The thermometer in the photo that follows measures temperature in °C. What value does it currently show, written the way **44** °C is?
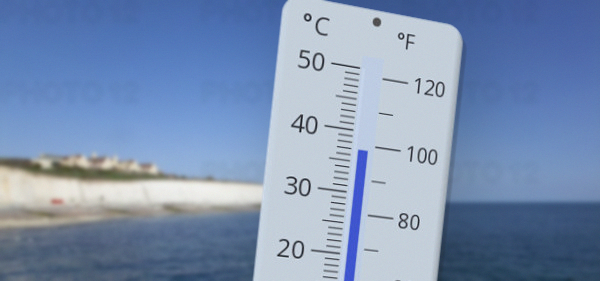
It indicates **37** °C
